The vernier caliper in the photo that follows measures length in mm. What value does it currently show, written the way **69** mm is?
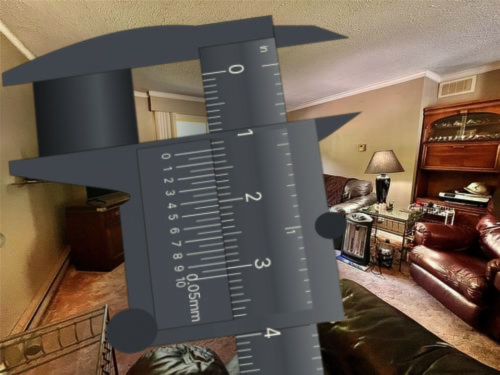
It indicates **12.0** mm
